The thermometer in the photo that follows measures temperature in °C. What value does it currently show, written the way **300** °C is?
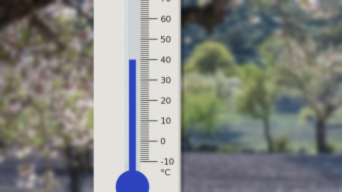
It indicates **40** °C
